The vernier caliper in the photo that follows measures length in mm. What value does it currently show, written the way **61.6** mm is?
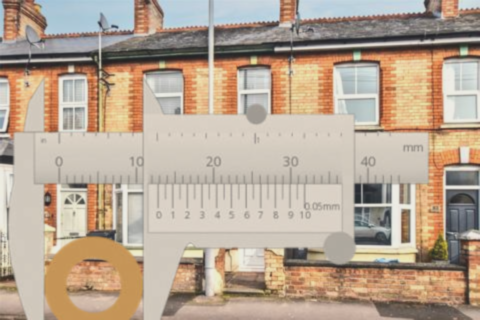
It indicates **12.8** mm
